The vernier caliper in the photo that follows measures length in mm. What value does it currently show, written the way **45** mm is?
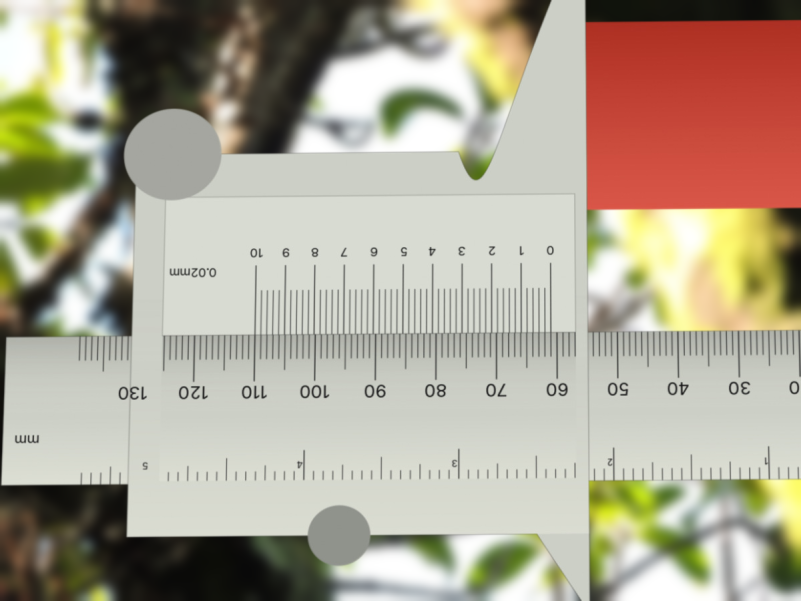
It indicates **61.0** mm
